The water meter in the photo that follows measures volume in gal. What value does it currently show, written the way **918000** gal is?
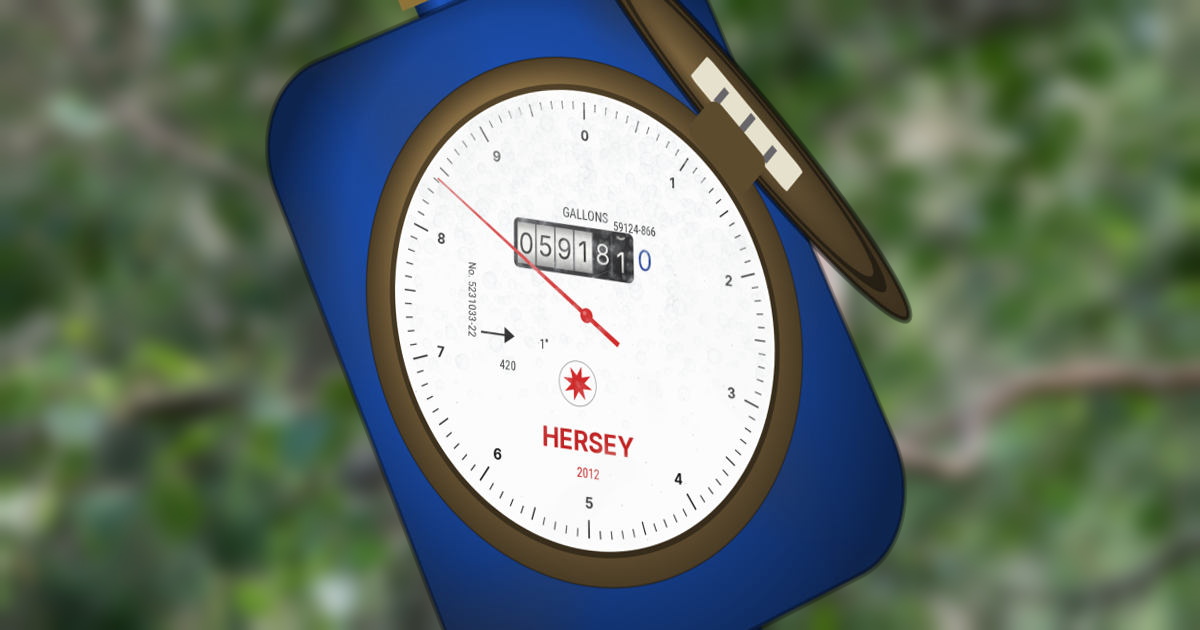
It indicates **591808.4** gal
